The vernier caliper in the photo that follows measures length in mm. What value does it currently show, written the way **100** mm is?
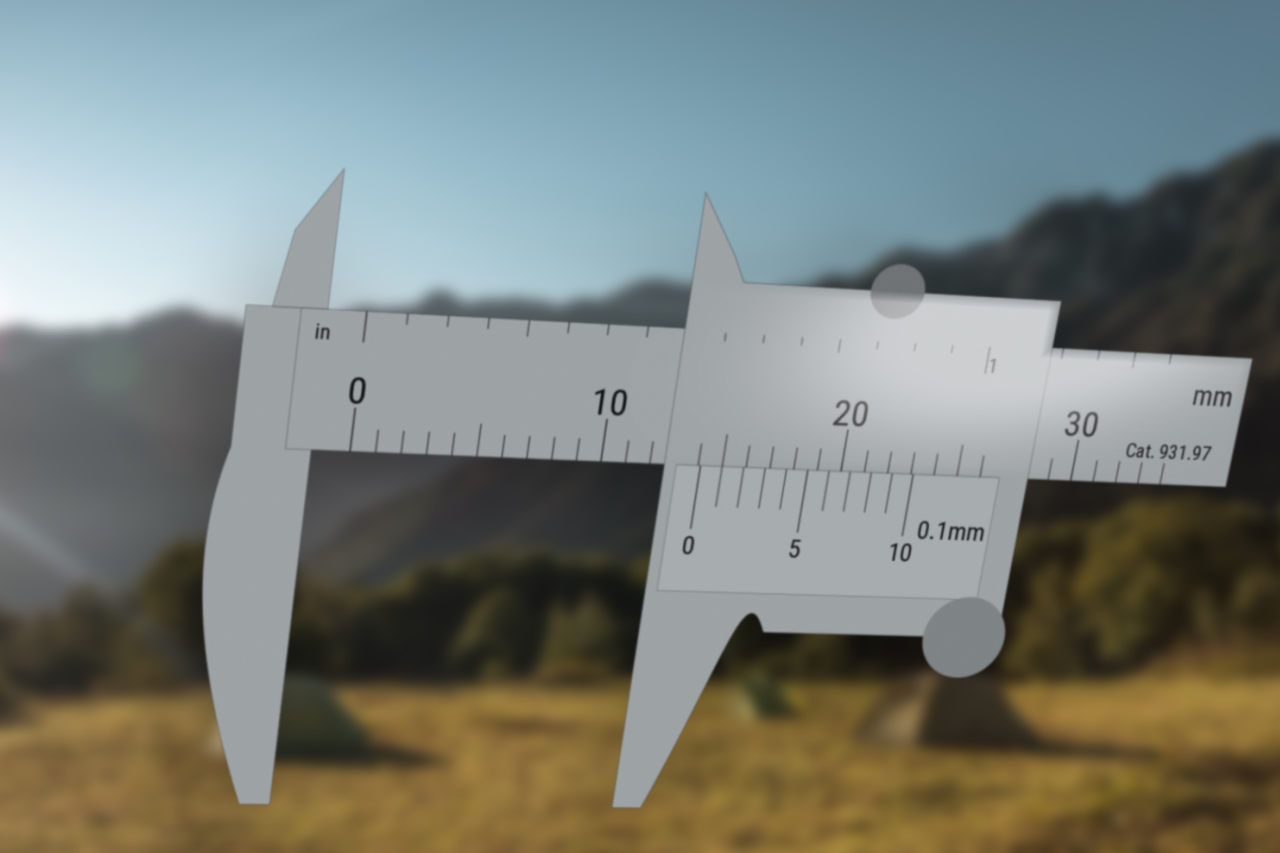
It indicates **14.1** mm
